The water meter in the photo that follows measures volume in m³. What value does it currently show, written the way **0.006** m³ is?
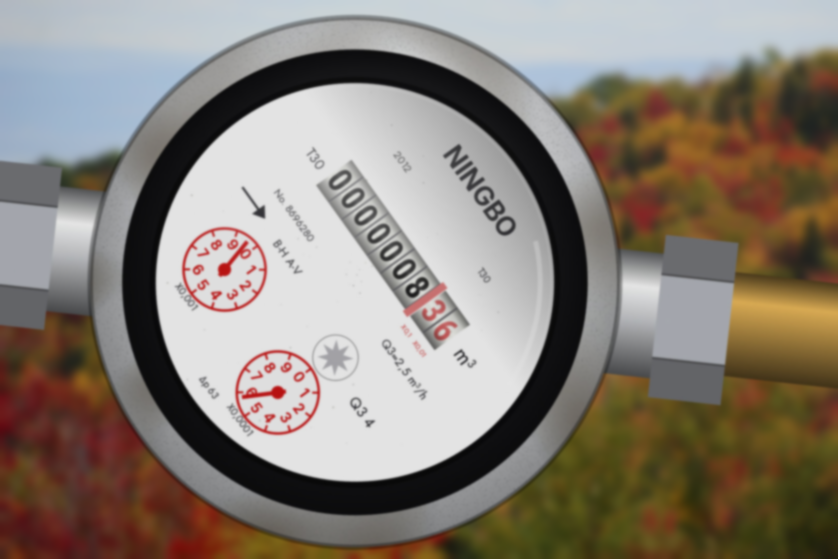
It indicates **8.3595** m³
